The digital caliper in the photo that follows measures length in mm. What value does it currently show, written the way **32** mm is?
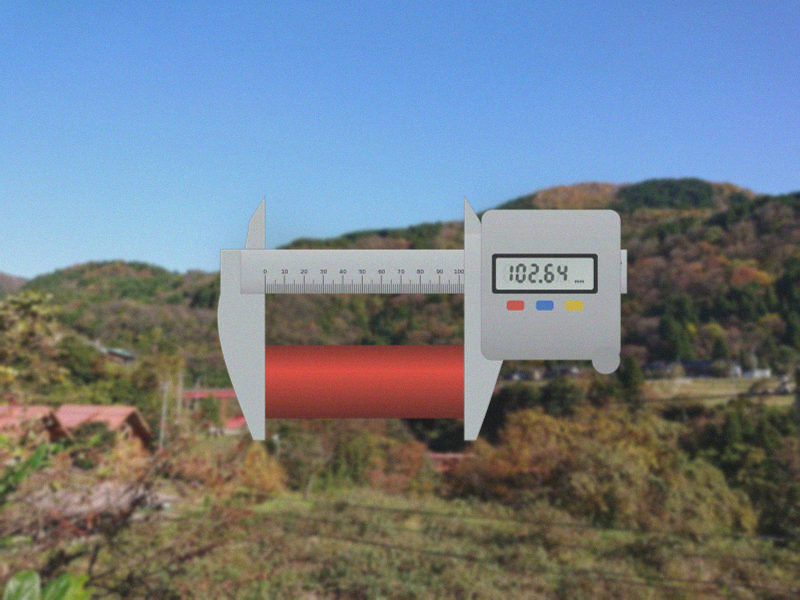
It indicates **102.64** mm
